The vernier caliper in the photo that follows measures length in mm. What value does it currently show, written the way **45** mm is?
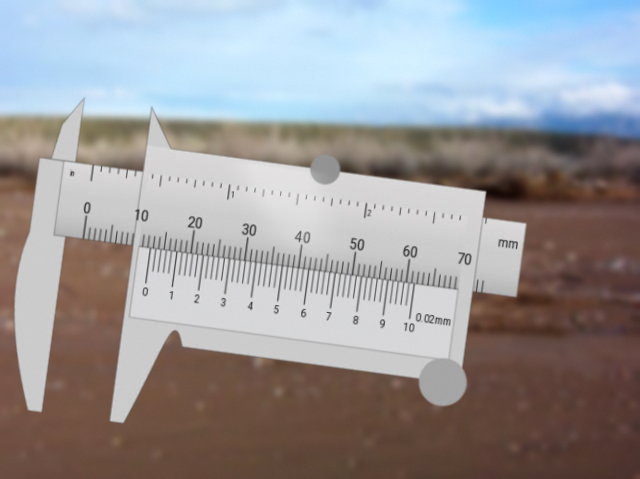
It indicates **12.5** mm
